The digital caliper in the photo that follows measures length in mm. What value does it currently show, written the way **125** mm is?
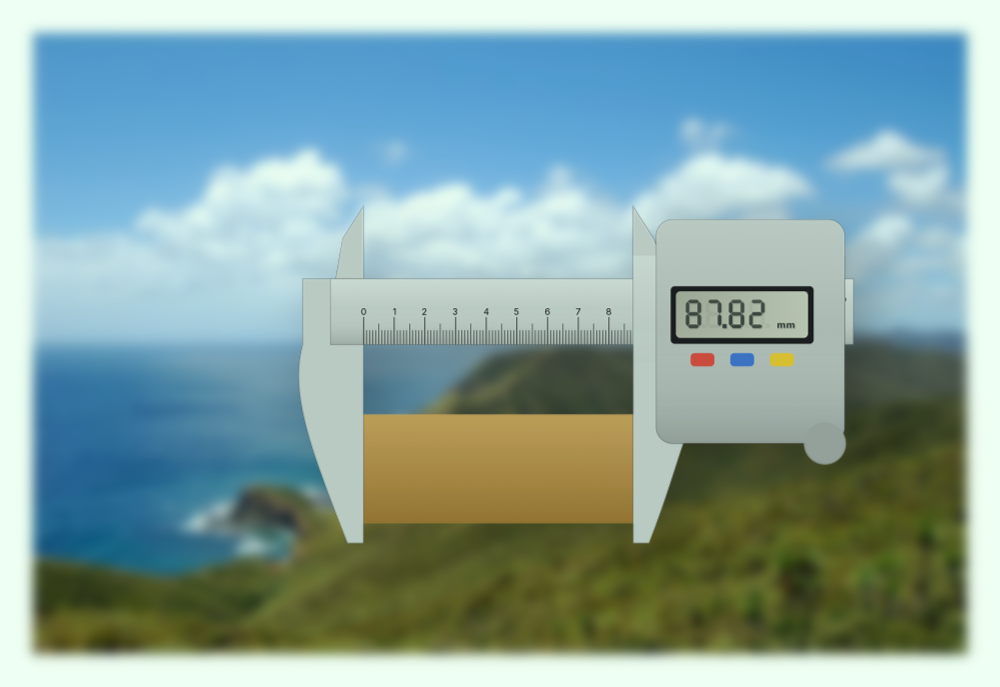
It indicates **87.82** mm
